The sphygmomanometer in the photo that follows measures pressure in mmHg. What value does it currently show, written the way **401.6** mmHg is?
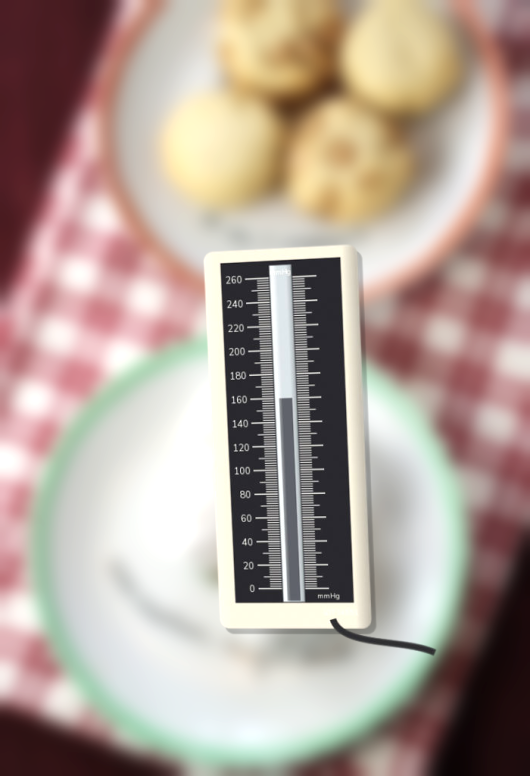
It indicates **160** mmHg
